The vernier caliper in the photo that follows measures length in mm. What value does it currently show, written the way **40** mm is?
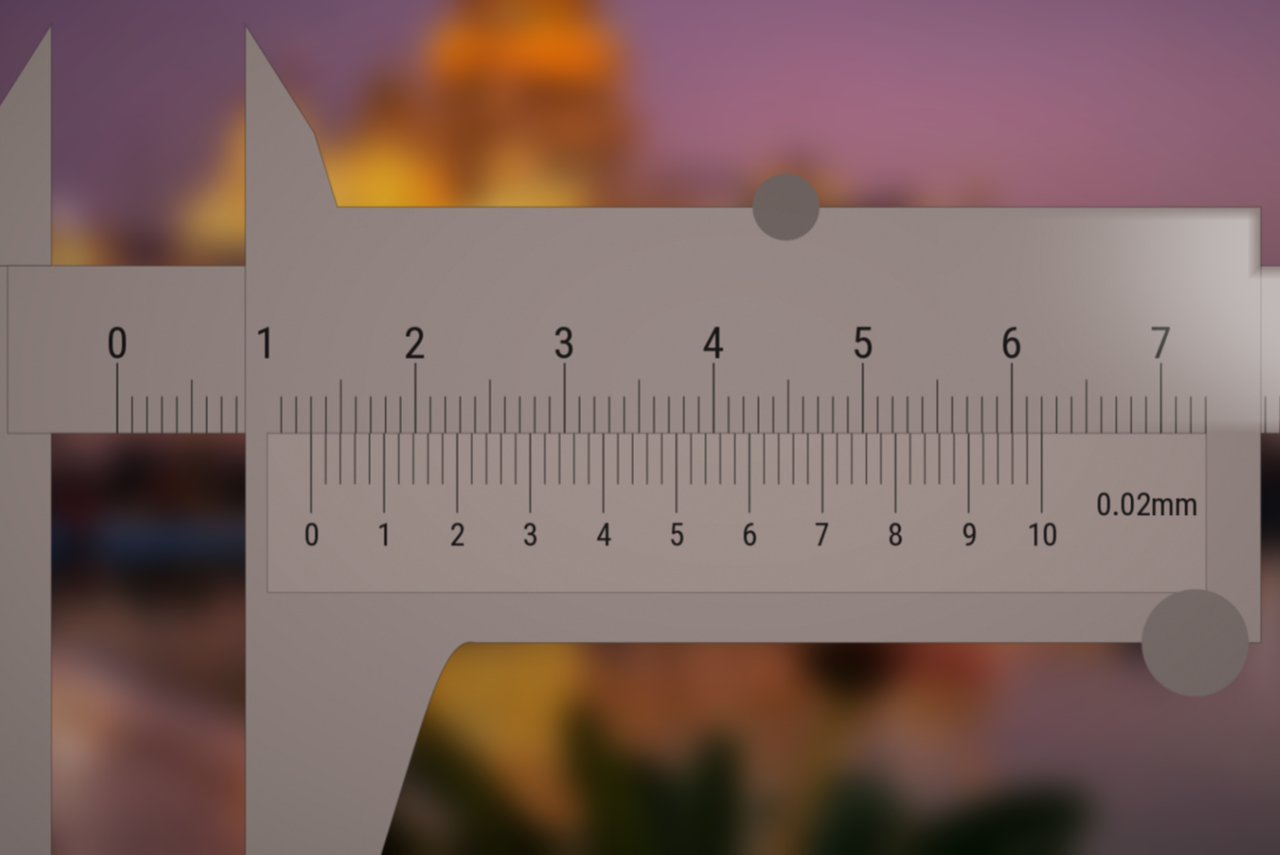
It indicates **13.0** mm
